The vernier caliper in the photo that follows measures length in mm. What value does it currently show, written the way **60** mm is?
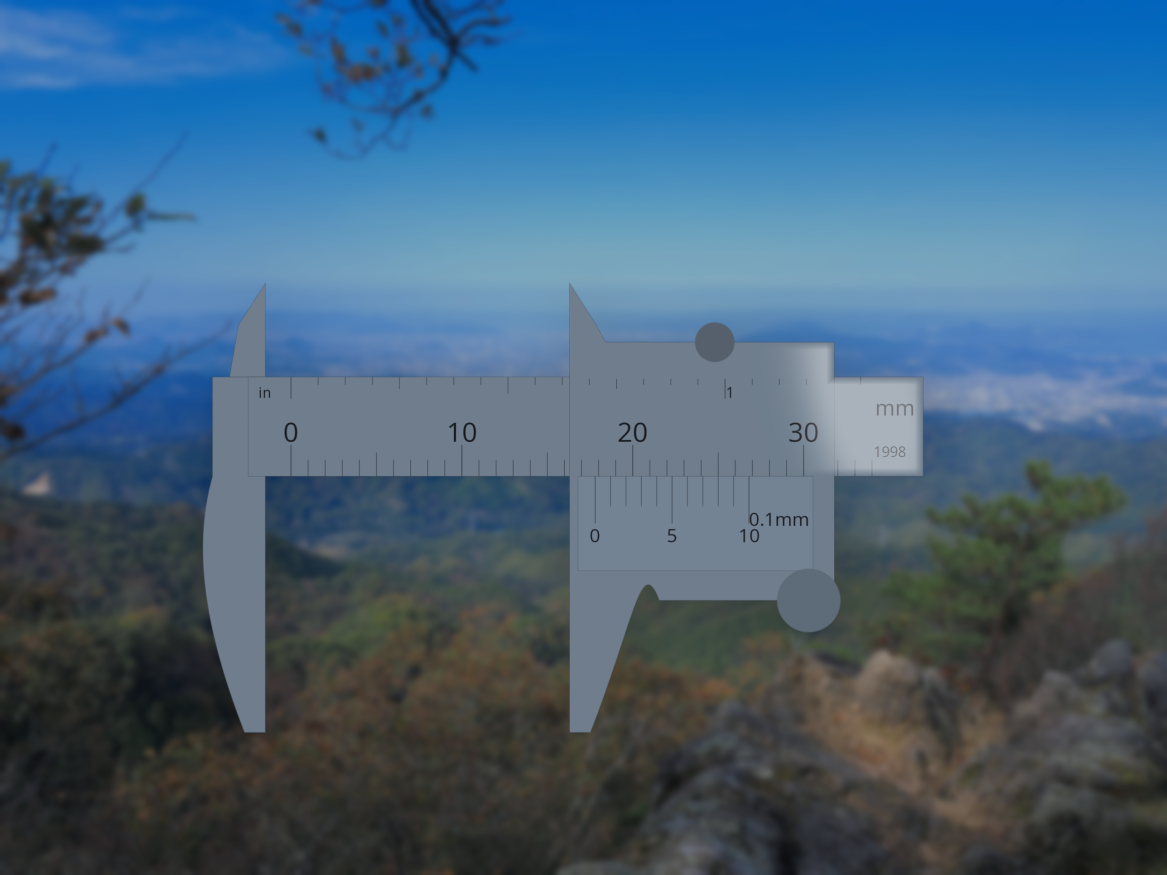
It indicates **17.8** mm
